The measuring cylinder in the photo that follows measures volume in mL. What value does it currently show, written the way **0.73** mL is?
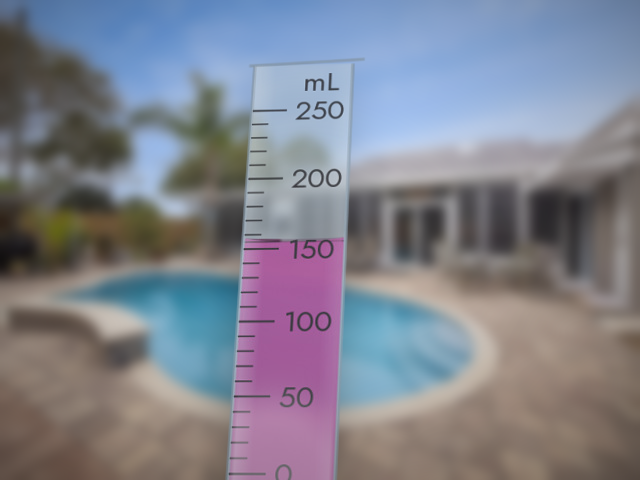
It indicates **155** mL
